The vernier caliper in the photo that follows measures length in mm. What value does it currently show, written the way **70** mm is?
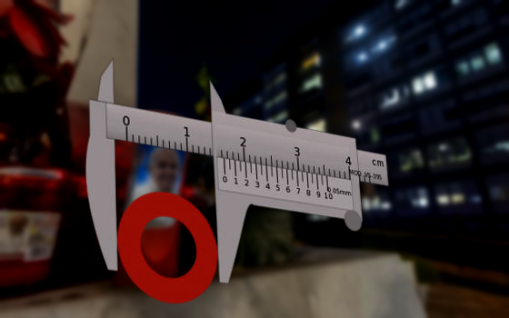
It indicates **16.4** mm
